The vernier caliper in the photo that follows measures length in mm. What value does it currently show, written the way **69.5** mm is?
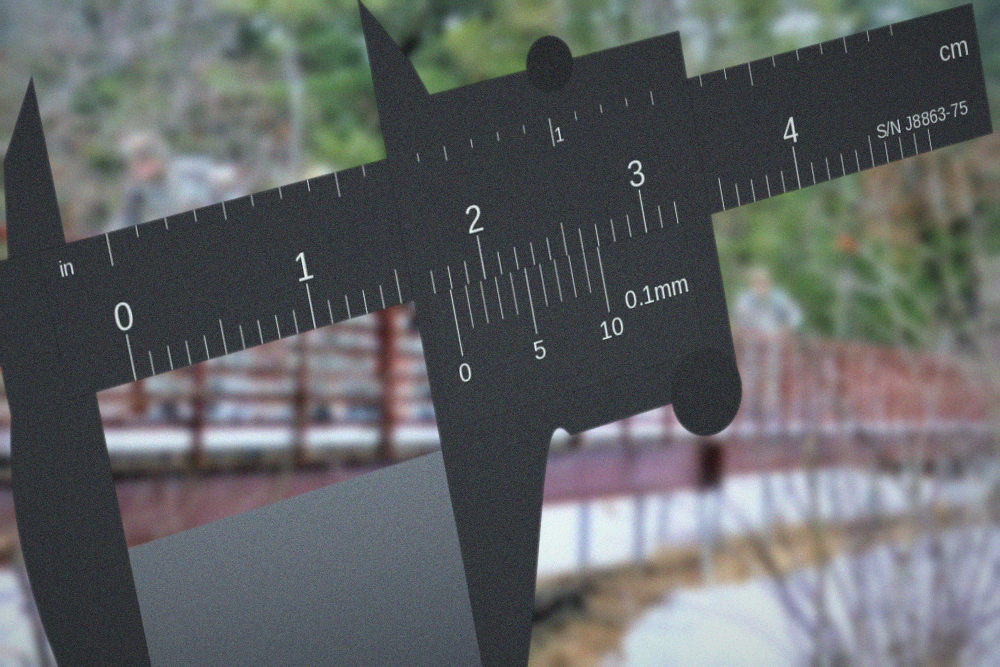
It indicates **17.9** mm
